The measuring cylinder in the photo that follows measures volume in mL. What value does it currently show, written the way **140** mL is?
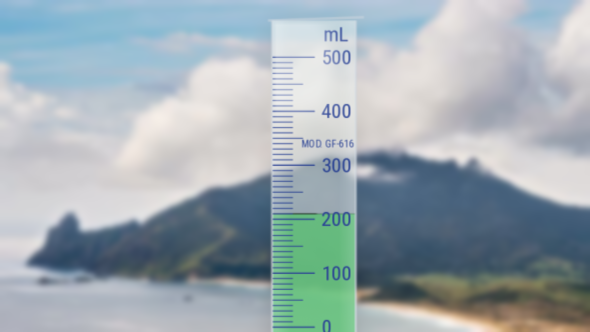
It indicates **210** mL
